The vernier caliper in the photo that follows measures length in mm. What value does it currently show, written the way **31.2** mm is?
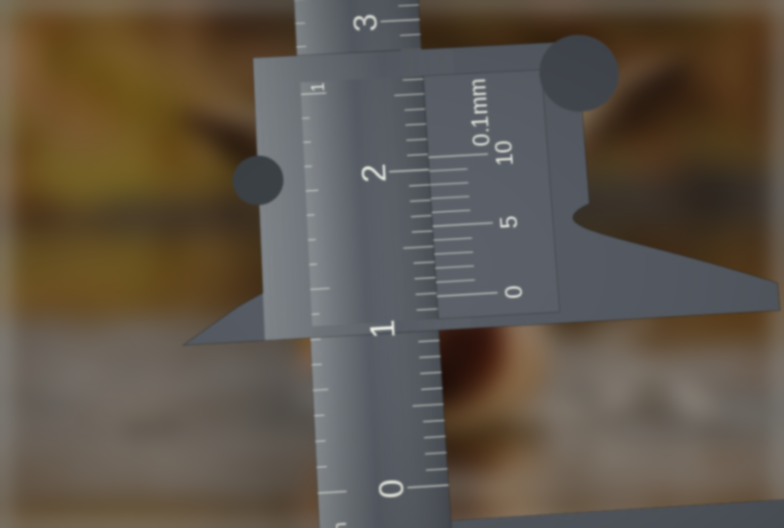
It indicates **11.8** mm
